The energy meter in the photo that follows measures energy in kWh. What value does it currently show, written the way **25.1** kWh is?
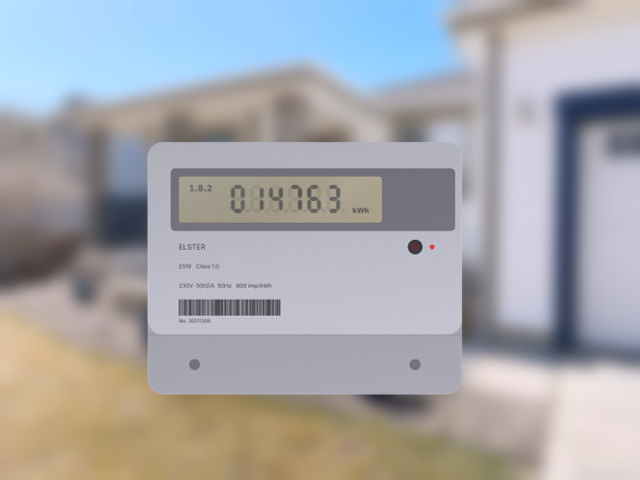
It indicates **14763** kWh
